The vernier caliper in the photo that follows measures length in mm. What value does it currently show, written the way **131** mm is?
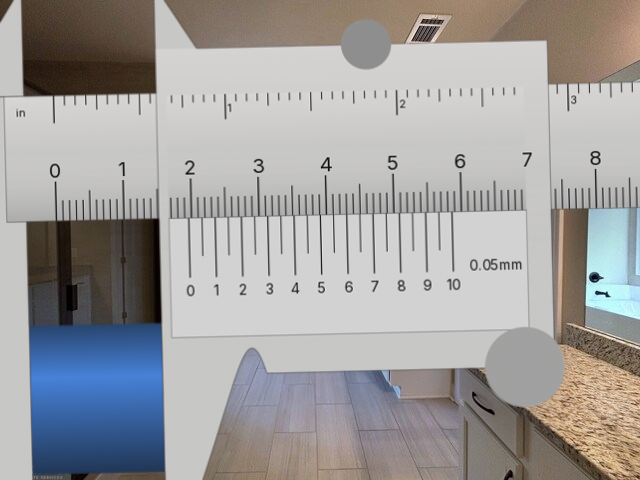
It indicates **19.6** mm
